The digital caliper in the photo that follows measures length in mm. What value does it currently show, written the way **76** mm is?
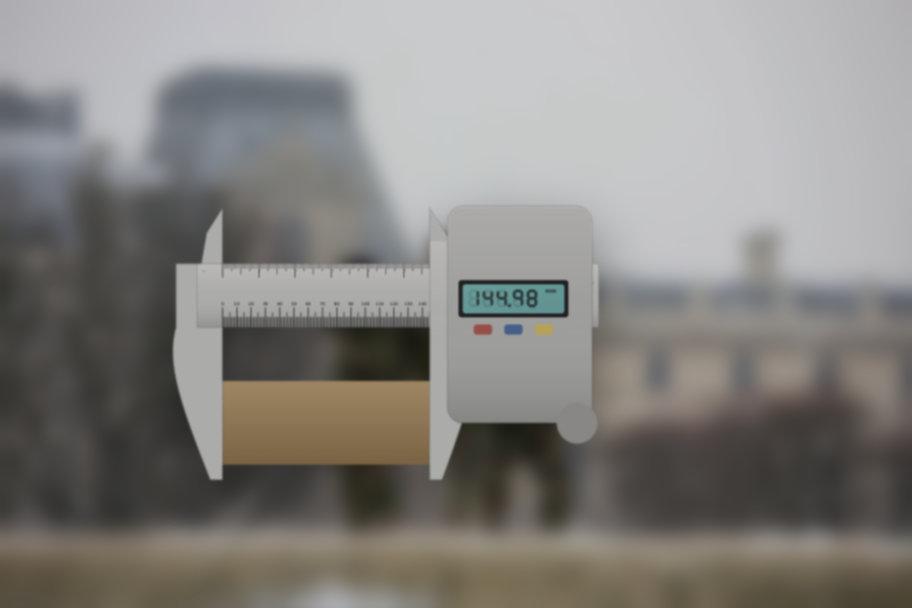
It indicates **144.98** mm
